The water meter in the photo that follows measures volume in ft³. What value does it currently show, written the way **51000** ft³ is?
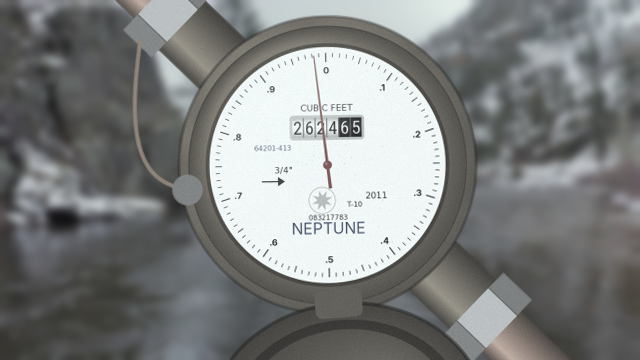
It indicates **262464.98** ft³
